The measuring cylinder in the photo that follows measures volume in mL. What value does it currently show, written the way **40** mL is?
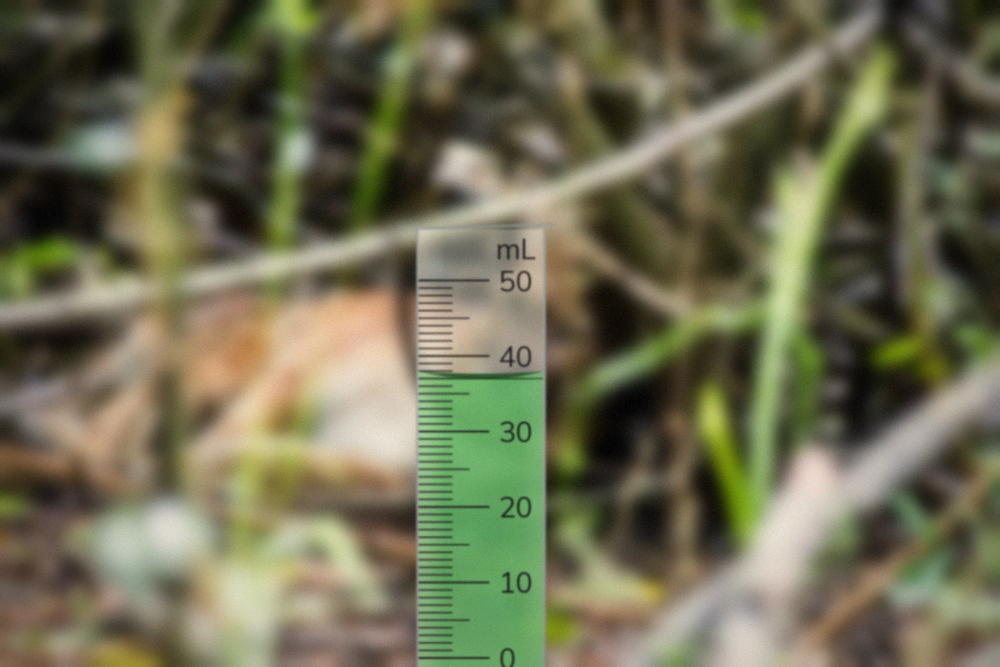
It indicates **37** mL
